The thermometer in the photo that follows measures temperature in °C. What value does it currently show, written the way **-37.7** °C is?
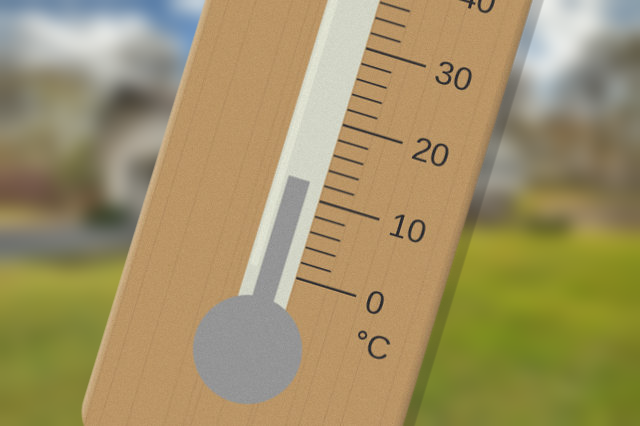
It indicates **12** °C
